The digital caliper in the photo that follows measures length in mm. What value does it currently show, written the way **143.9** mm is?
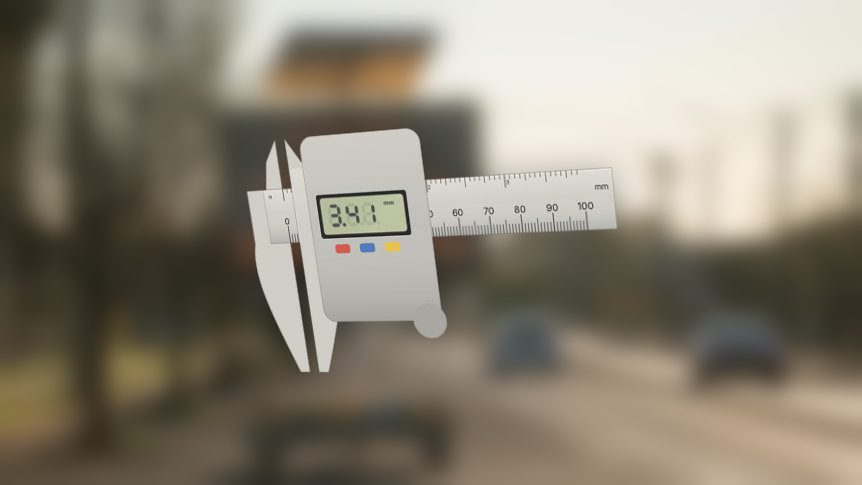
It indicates **3.41** mm
